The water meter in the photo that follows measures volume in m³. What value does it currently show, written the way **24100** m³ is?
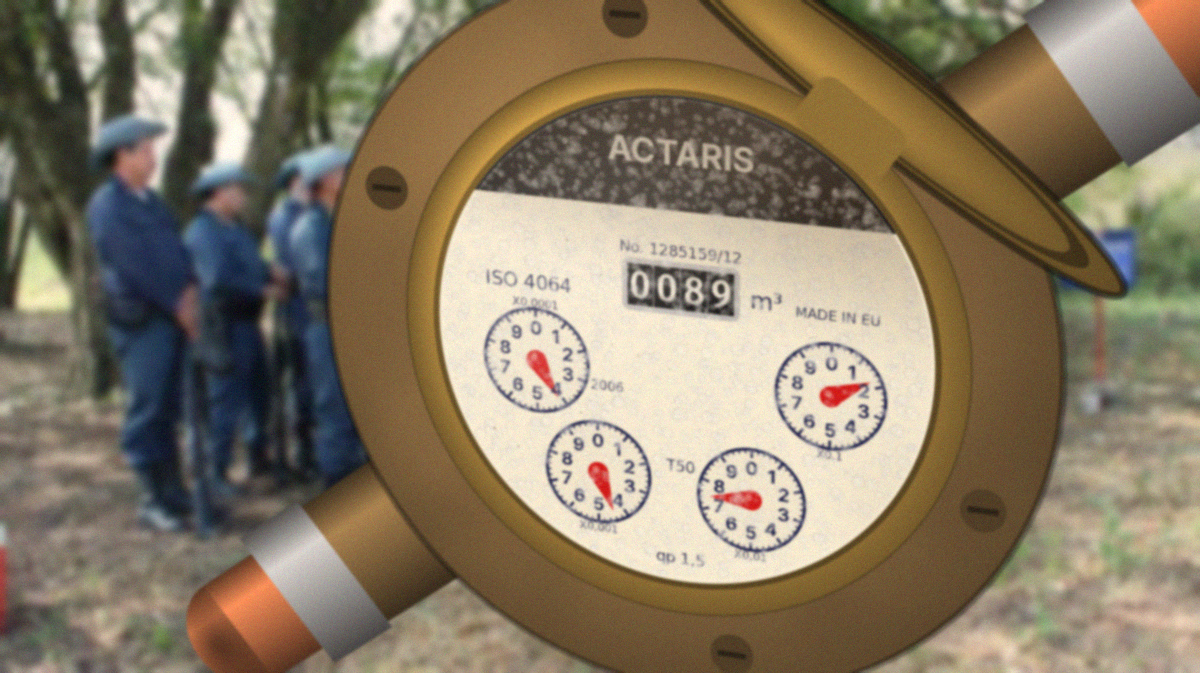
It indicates **89.1744** m³
